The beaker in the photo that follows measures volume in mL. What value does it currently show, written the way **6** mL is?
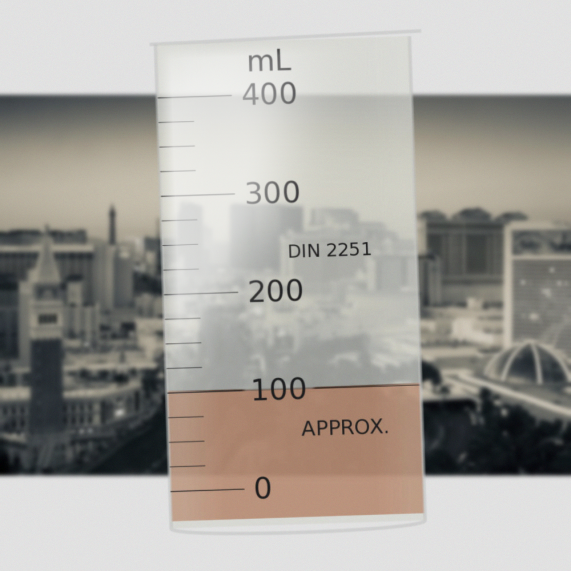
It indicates **100** mL
